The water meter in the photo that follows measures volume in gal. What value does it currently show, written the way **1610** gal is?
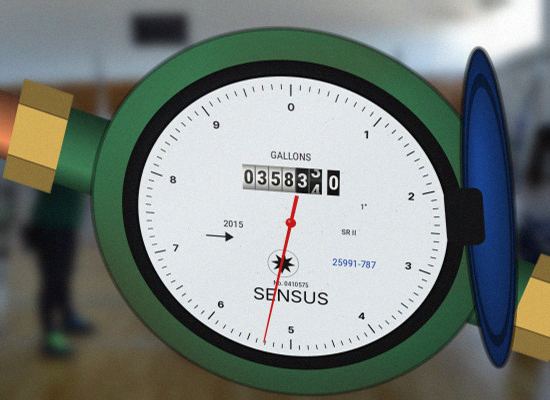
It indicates **358335.3** gal
